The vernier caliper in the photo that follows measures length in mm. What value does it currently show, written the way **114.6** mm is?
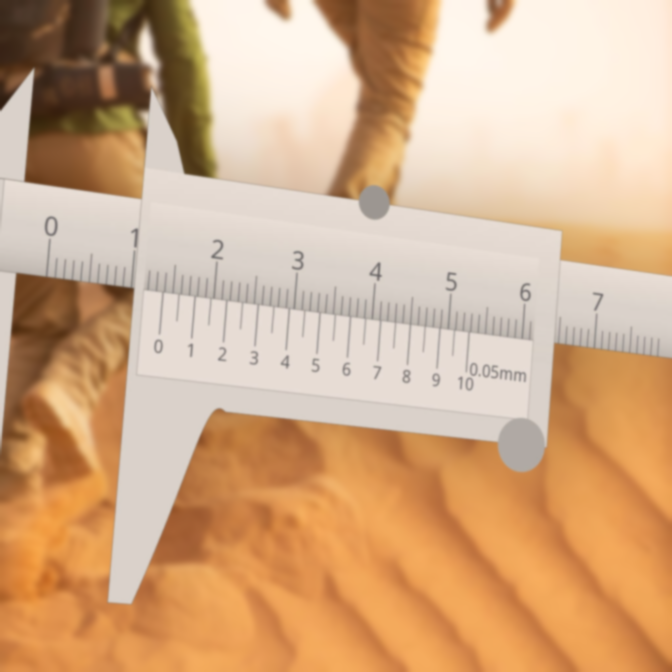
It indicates **13.8** mm
